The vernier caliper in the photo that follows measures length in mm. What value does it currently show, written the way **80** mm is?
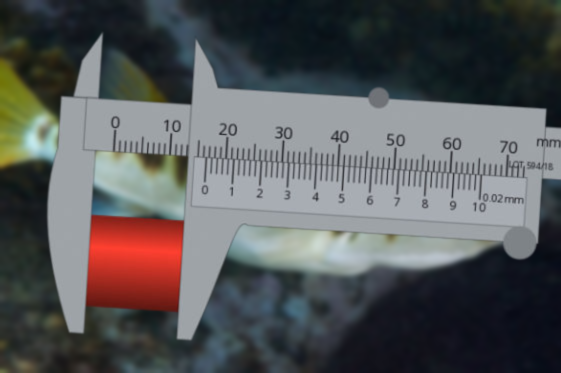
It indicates **16.5** mm
